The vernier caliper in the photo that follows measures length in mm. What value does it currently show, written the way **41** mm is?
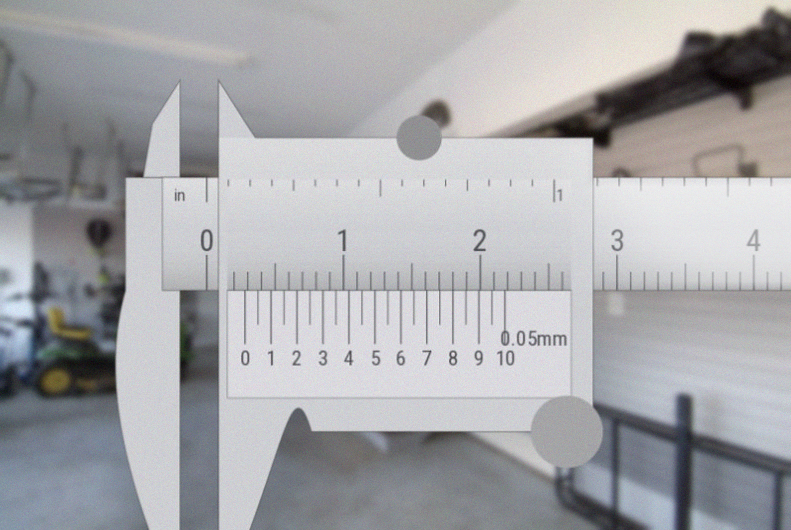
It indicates **2.8** mm
